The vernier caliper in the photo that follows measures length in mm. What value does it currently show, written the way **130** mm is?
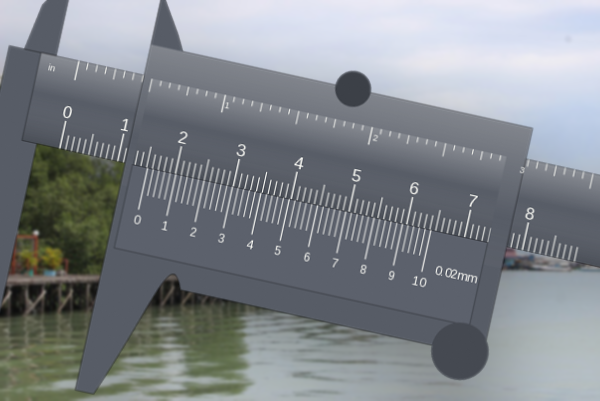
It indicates **15.2** mm
